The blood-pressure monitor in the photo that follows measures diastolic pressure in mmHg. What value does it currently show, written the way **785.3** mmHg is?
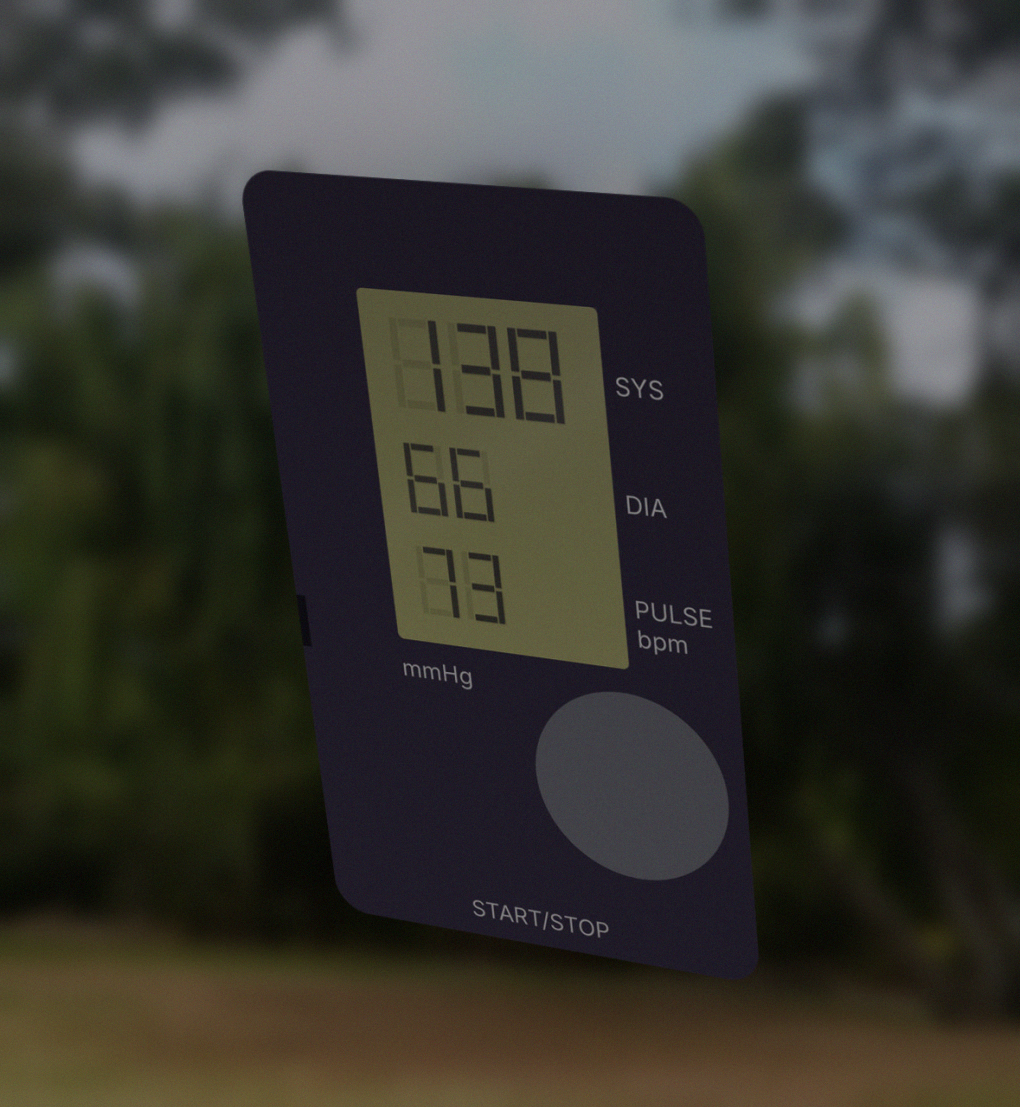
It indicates **66** mmHg
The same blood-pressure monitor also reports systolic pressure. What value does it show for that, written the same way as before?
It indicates **138** mmHg
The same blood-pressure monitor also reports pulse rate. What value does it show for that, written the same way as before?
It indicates **73** bpm
